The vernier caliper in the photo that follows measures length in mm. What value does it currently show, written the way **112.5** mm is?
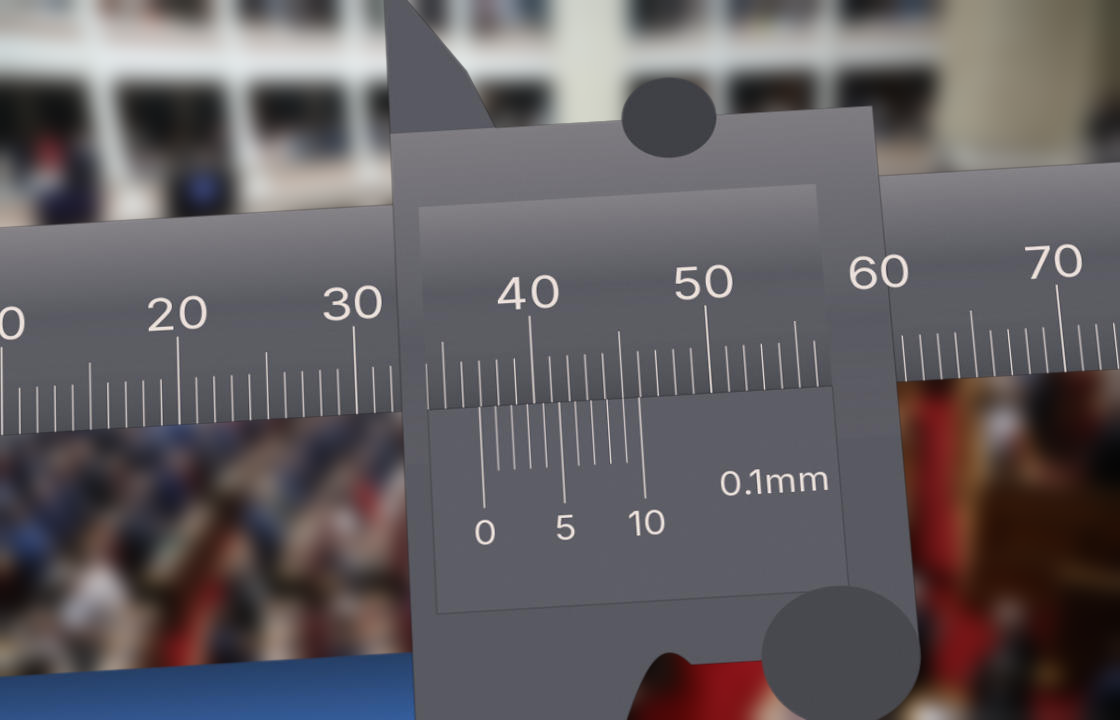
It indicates **36.9** mm
